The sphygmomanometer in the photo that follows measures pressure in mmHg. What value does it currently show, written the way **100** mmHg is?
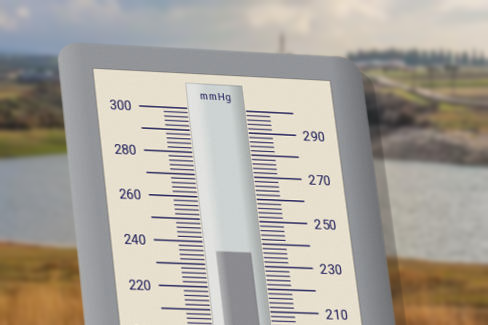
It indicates **236** mmHg
